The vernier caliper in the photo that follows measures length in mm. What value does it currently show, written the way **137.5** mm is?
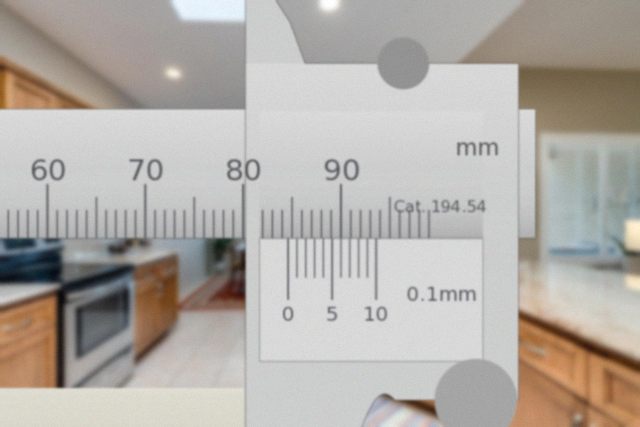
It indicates **84.6** mm
